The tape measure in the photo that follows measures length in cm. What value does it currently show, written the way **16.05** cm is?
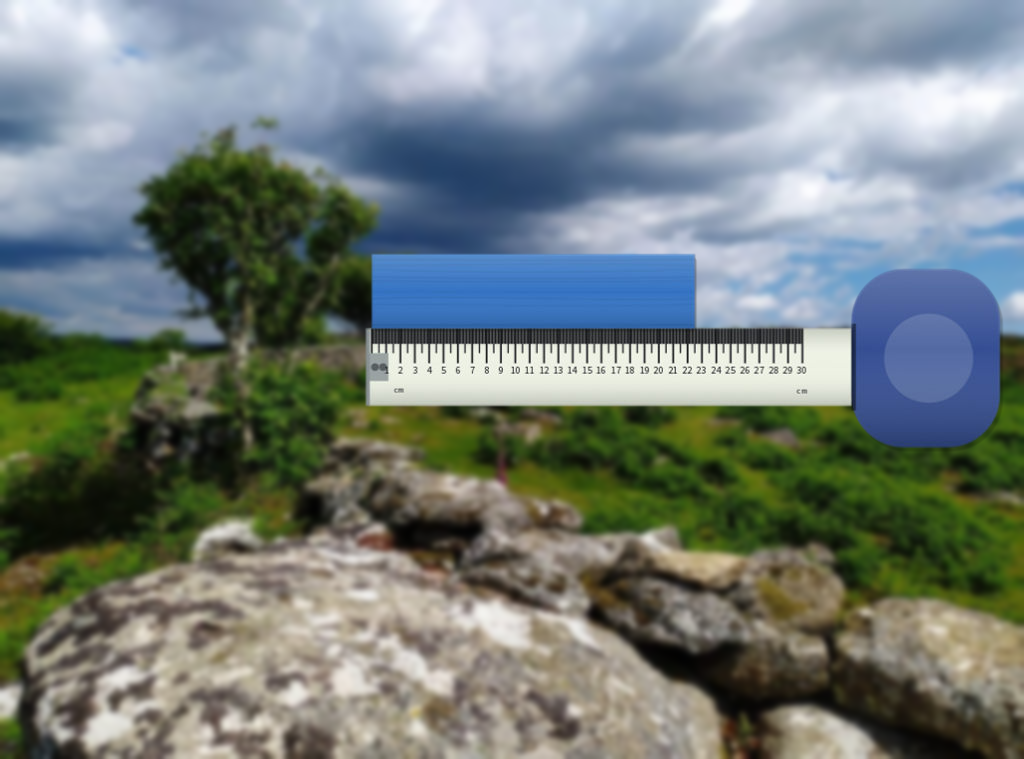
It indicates **22.5** cm
